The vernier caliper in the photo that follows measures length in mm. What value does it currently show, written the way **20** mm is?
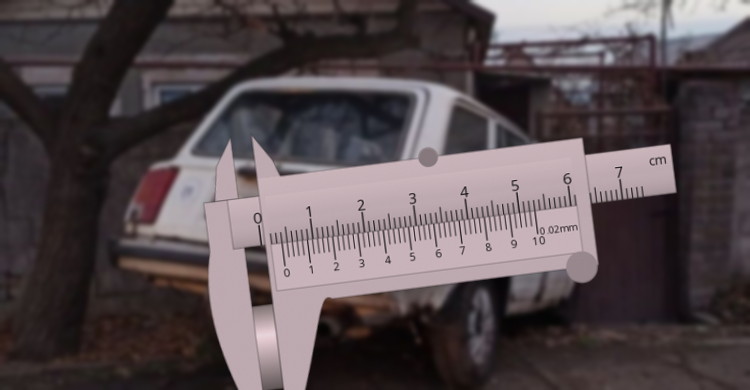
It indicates **4.0** mm
